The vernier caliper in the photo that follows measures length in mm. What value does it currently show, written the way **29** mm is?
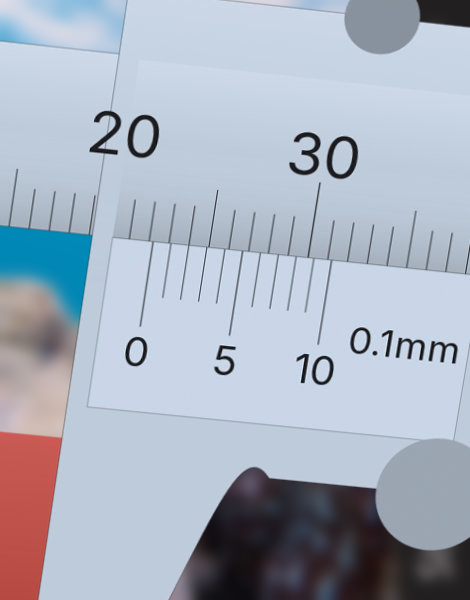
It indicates **22.2** mm
